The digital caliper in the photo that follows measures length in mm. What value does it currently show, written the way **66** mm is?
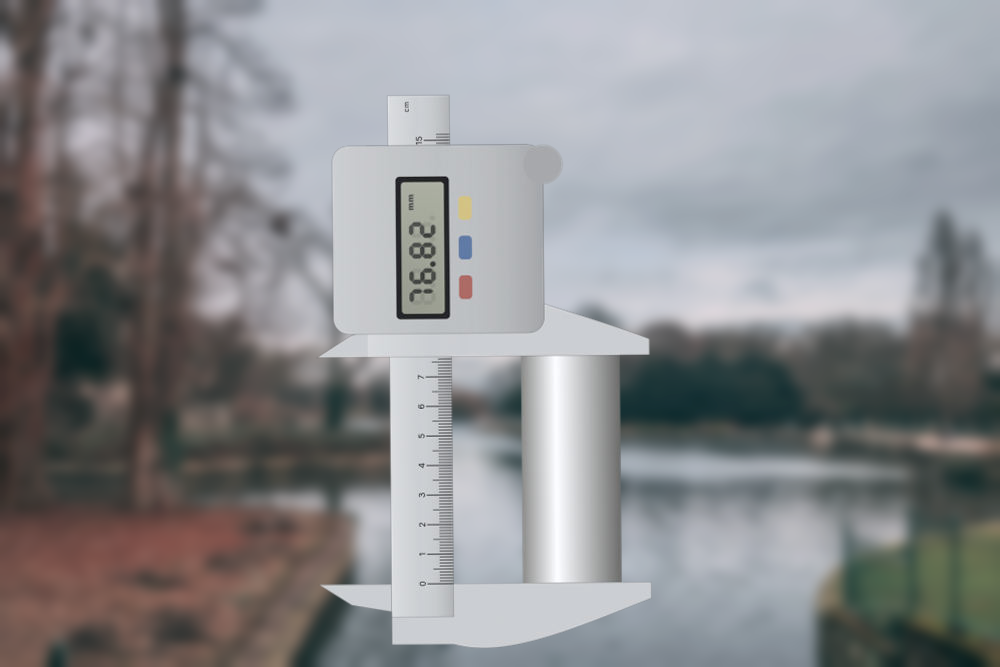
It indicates **76.82** mm
